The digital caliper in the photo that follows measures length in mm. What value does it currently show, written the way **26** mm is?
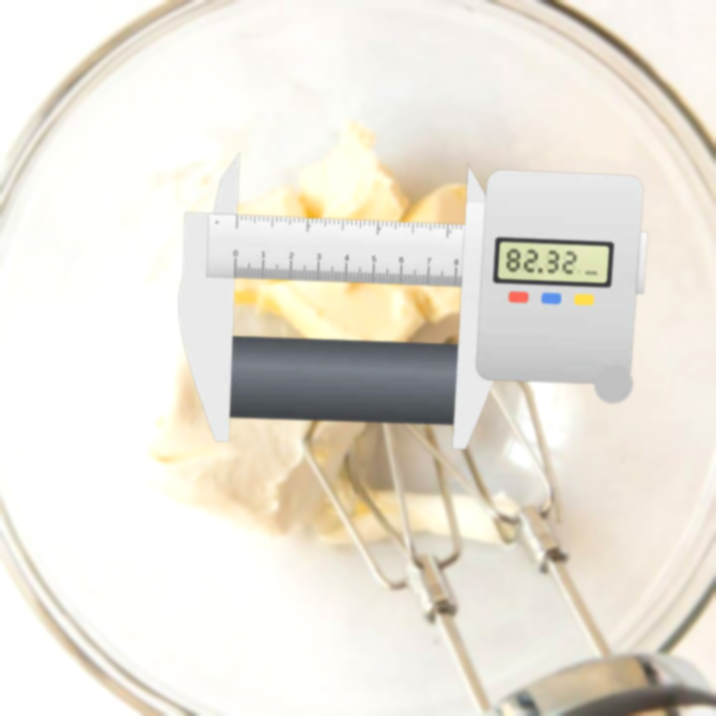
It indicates **82.32** mm
